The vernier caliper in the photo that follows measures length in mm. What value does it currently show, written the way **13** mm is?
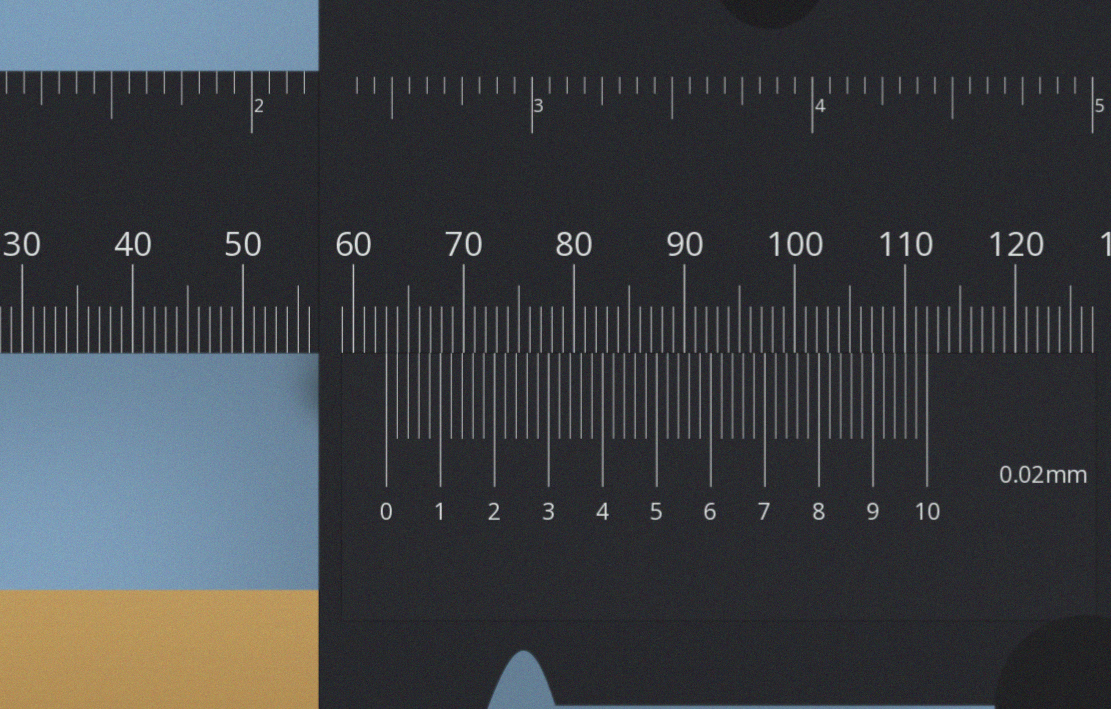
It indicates **63.0** mm
